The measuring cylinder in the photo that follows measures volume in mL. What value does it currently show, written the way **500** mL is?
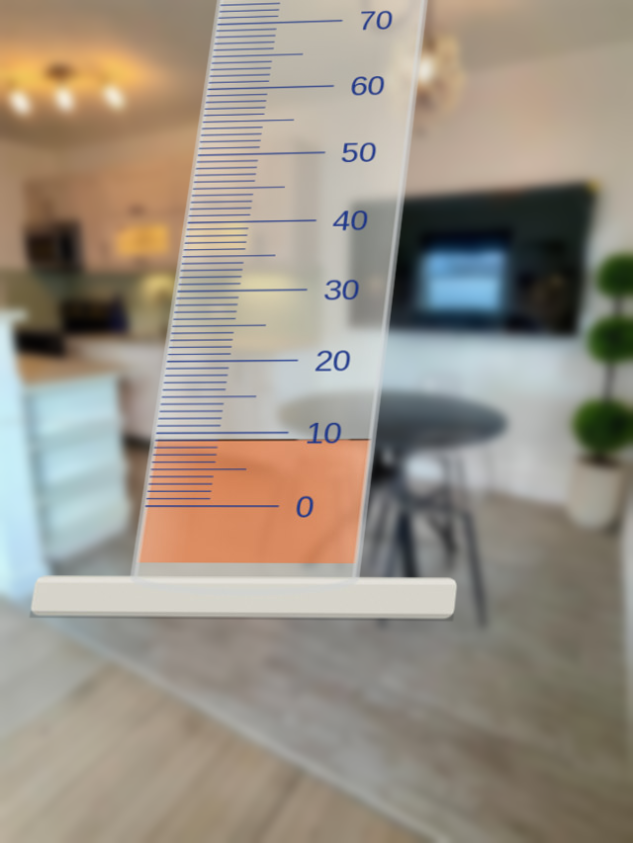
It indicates **9** mL
